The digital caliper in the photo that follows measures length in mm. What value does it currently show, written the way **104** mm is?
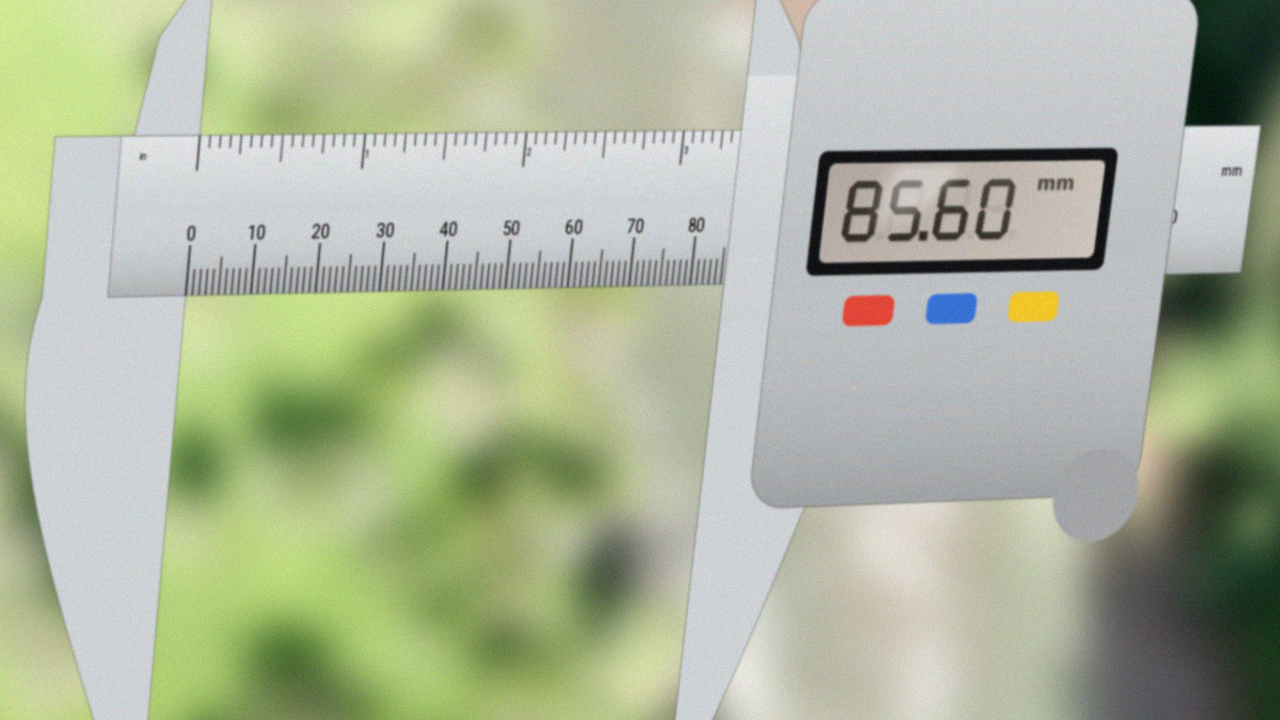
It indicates **85.60** mm
